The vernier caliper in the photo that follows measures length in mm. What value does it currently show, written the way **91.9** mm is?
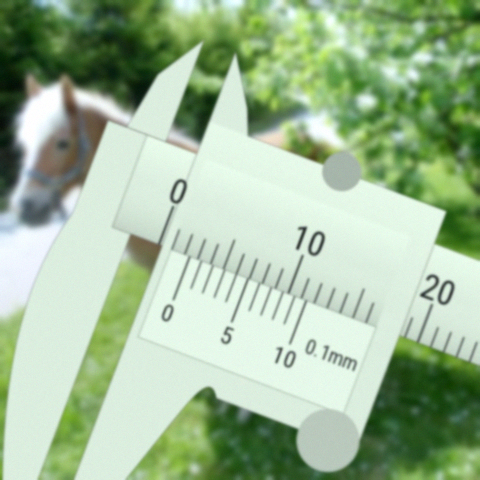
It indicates **2.4** mm
